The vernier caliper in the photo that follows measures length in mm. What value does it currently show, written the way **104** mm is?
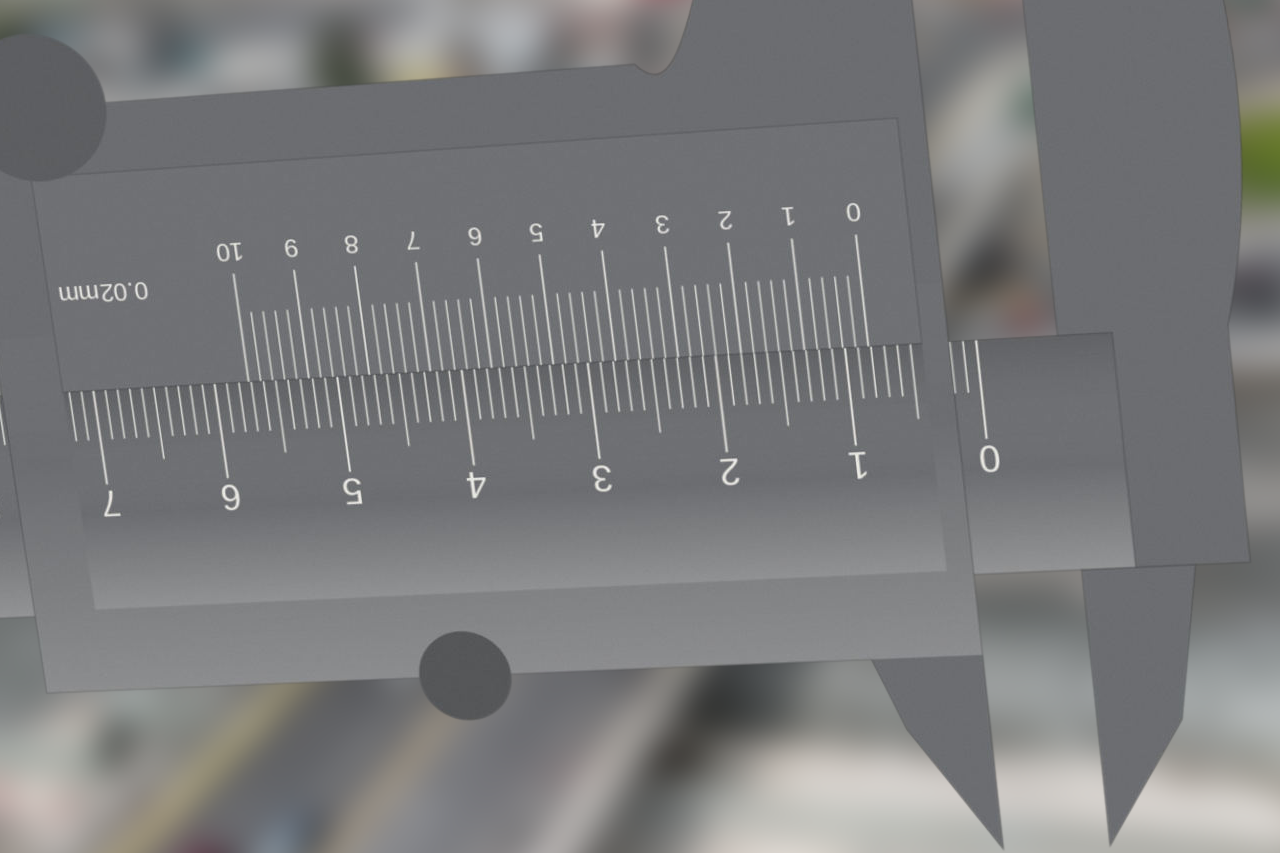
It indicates **8.2** mm
